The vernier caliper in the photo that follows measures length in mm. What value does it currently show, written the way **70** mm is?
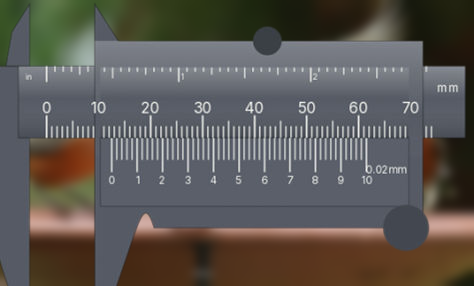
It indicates **12.5** mm
